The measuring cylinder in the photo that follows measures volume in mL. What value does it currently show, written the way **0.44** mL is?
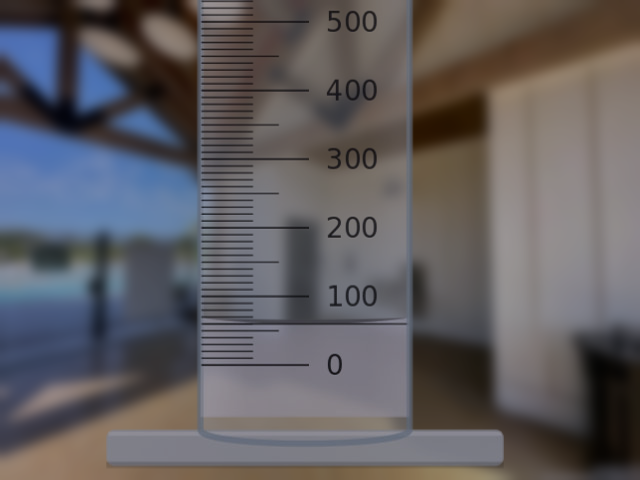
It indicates **60** mL
